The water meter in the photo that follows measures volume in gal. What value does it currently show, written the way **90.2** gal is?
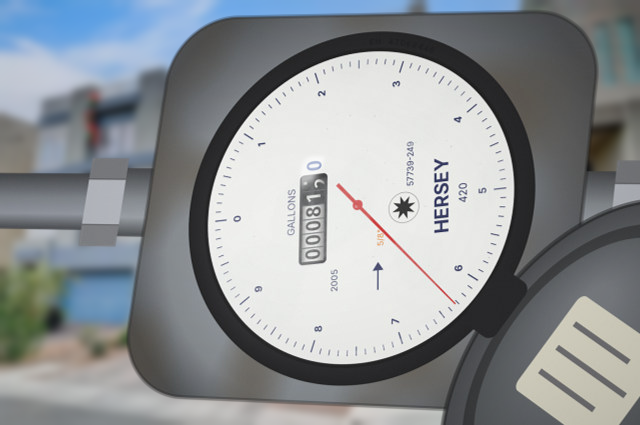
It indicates **8116.3** gal
